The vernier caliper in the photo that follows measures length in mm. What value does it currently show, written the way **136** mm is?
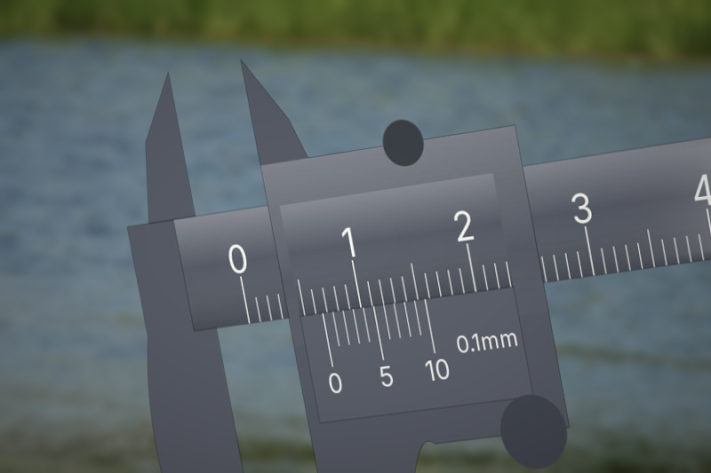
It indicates **6.6** mm
